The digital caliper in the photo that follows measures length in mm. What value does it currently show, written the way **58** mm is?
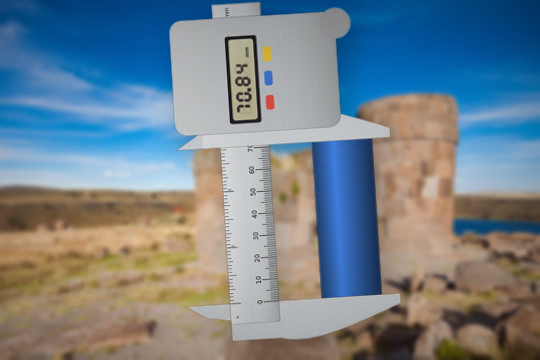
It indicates **70.84** mm
